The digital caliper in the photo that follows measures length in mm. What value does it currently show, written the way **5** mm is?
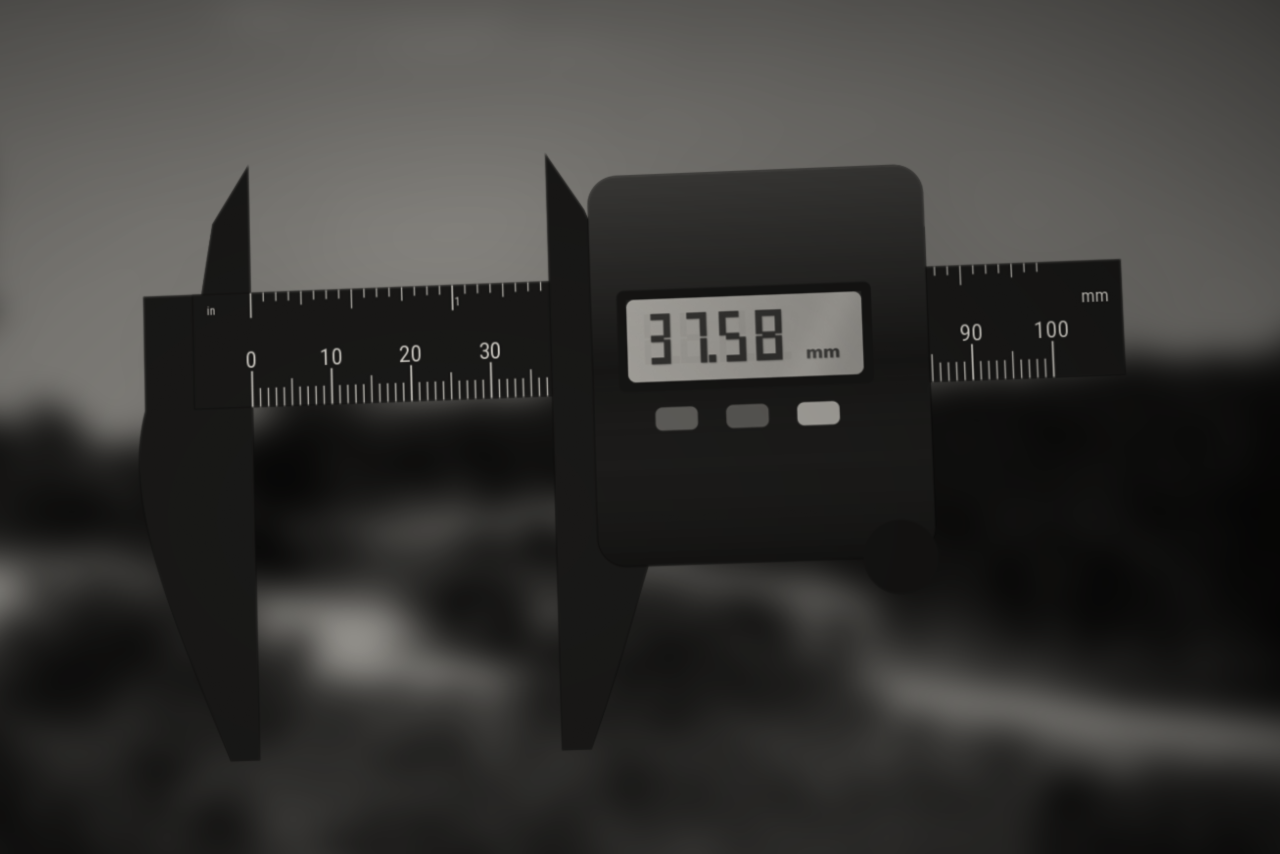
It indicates **37.58** mm
